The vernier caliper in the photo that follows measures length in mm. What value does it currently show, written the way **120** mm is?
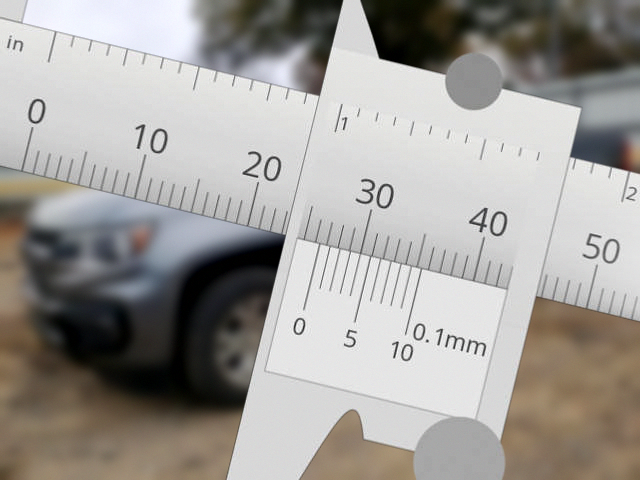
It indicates **26.4** mm
